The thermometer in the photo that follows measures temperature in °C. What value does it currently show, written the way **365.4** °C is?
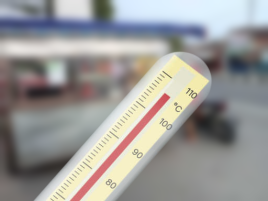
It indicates **106** °C
